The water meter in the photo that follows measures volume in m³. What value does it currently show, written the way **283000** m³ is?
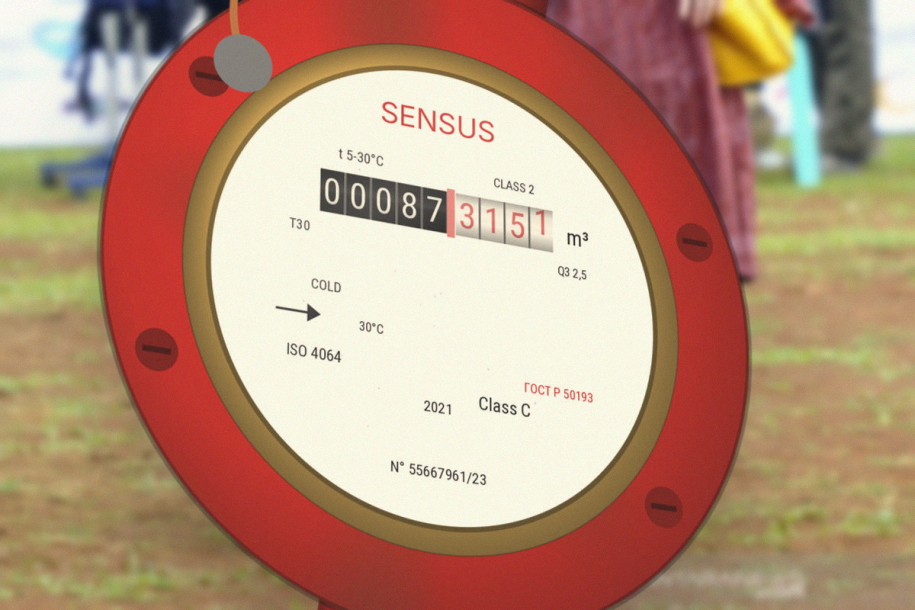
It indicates **87.3151** m³
